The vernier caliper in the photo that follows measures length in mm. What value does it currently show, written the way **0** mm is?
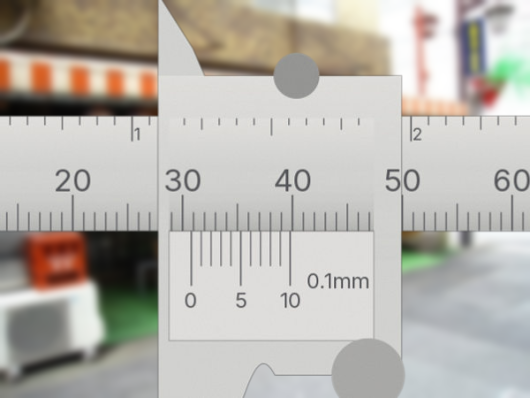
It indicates **30.8** mm
